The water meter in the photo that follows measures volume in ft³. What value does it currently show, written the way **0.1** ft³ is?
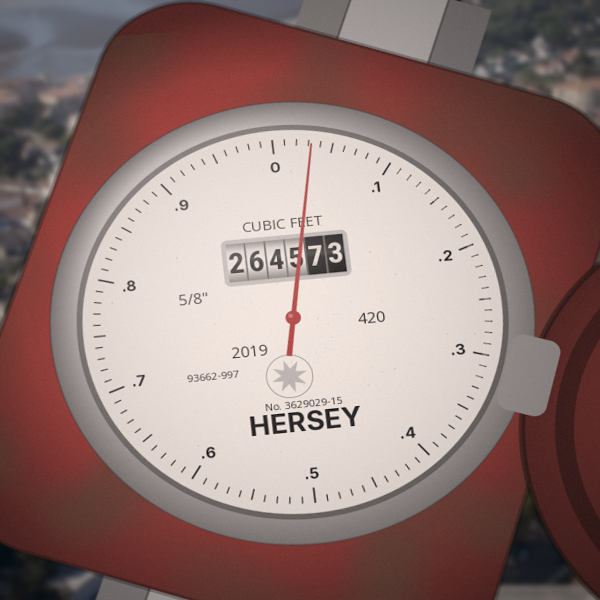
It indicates **264573.03** ft³
